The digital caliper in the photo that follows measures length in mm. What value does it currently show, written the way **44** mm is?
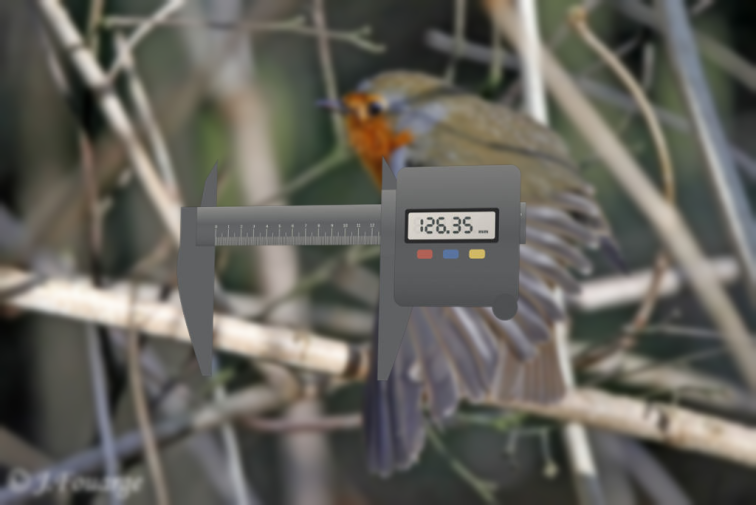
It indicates **126.35** mm
